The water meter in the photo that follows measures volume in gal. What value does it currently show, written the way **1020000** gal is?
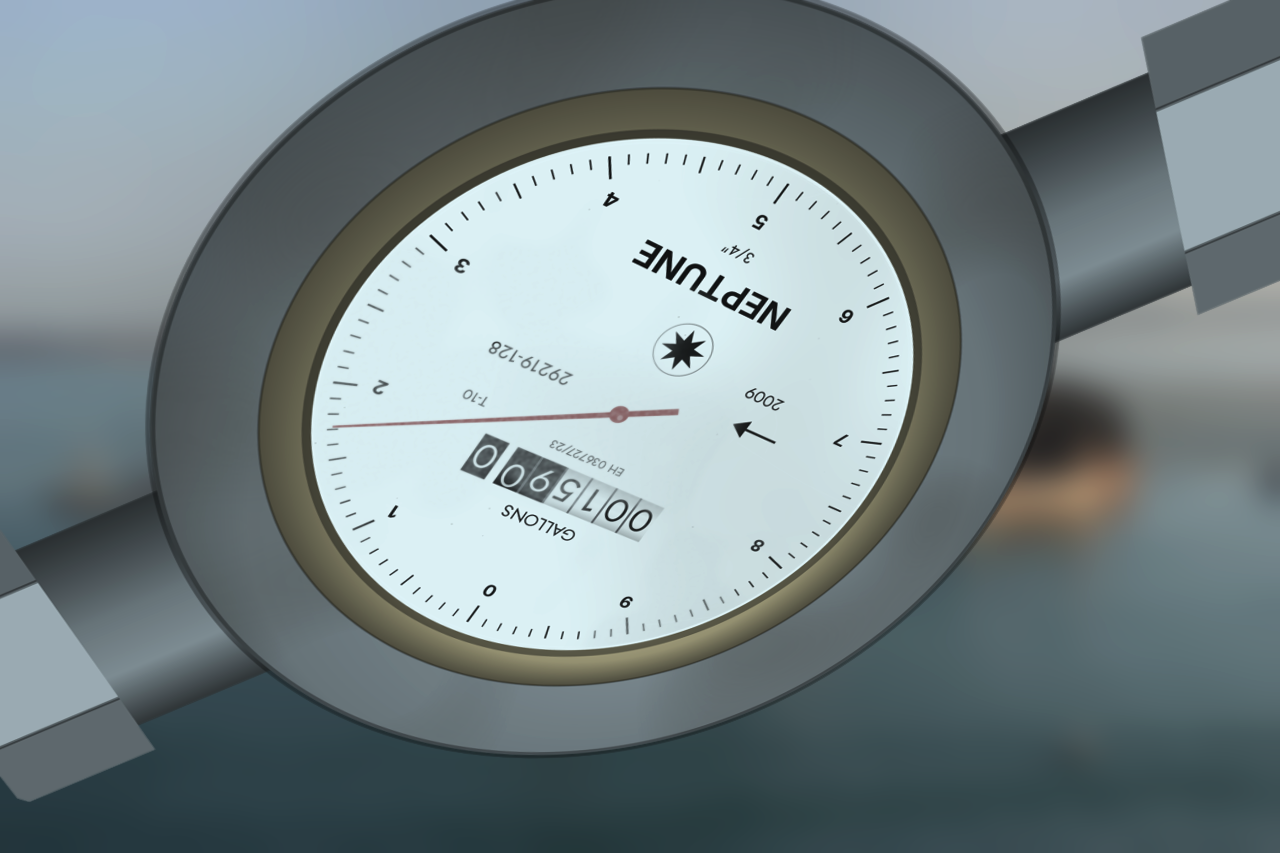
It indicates **15901.7** gal
